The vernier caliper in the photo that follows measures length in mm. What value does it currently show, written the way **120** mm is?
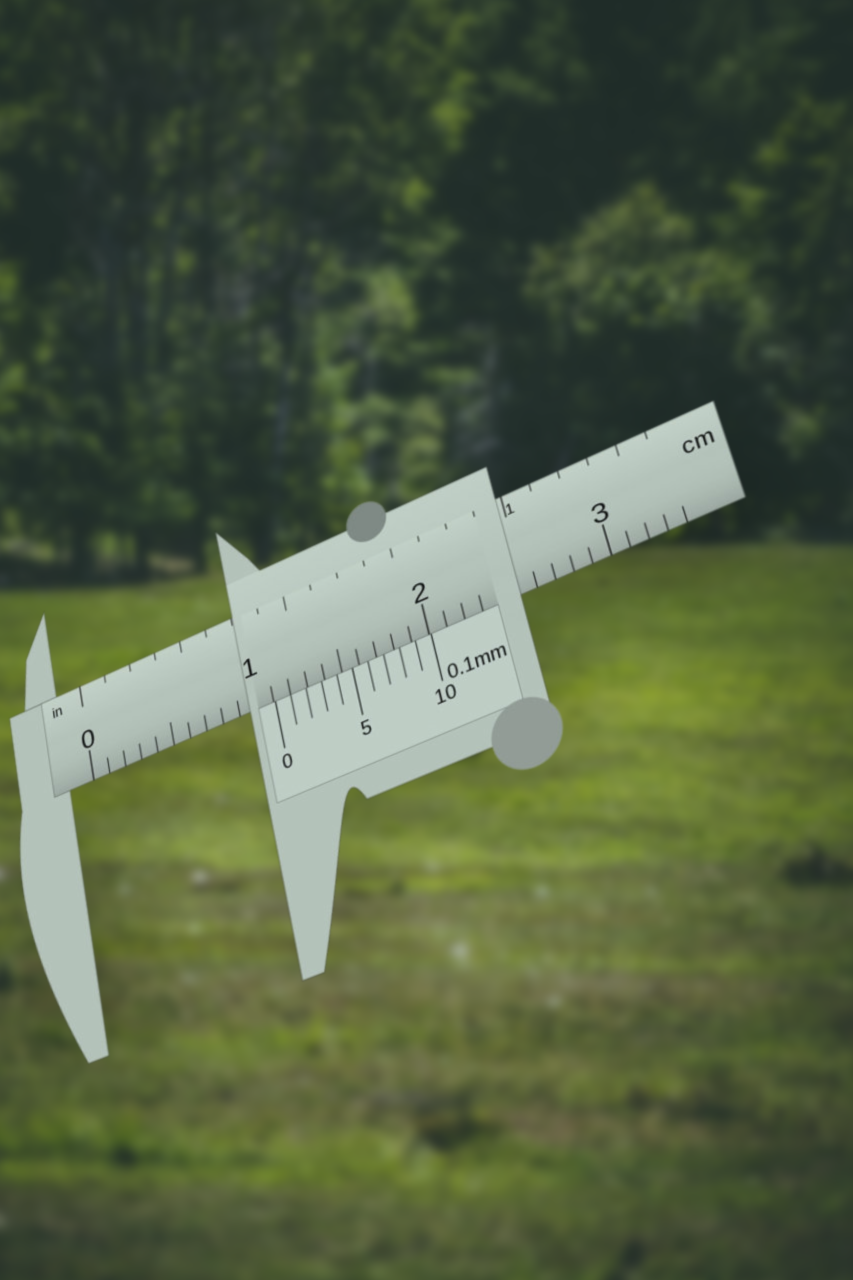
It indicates **11.1** mm
